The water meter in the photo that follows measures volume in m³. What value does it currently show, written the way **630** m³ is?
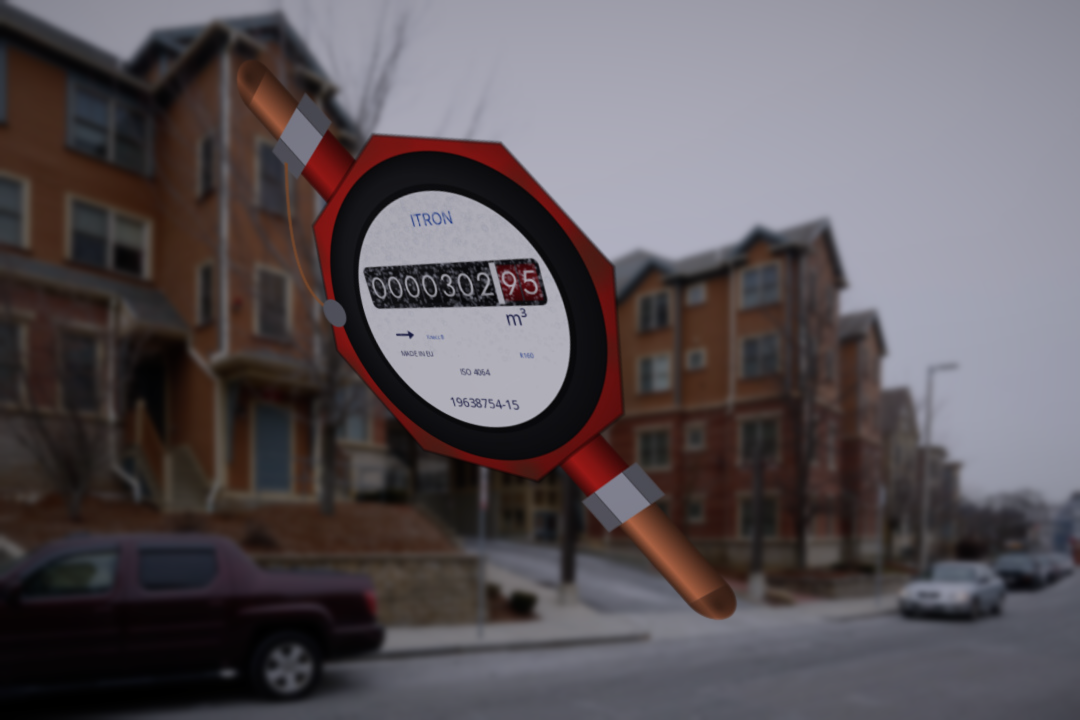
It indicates **302.95** m³
